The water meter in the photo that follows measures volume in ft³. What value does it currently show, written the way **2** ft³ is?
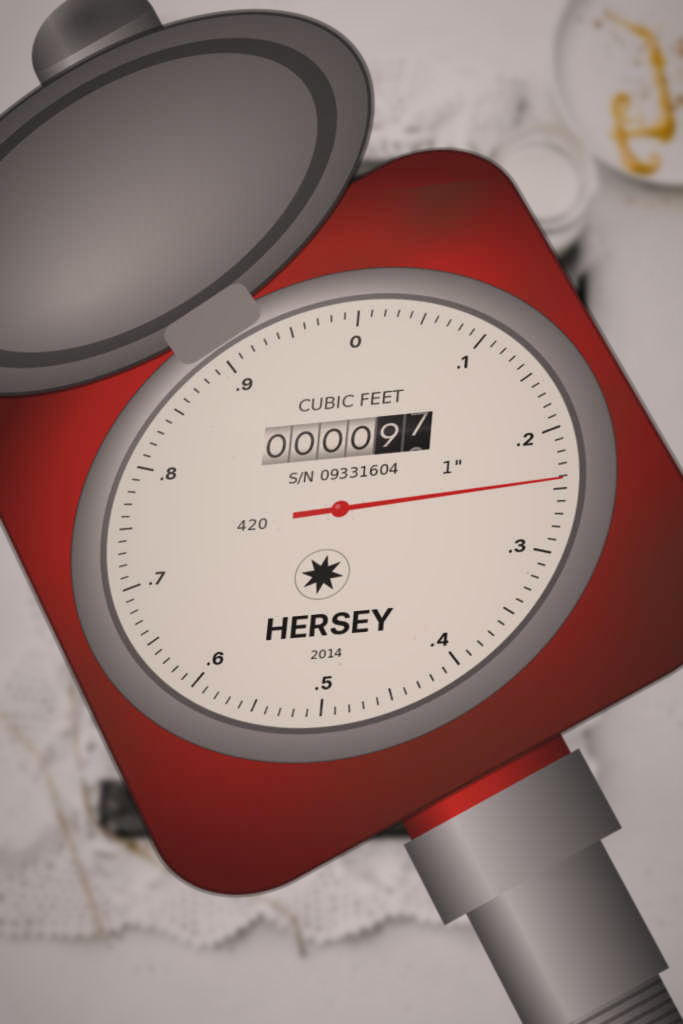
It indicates **97.24** ft³
